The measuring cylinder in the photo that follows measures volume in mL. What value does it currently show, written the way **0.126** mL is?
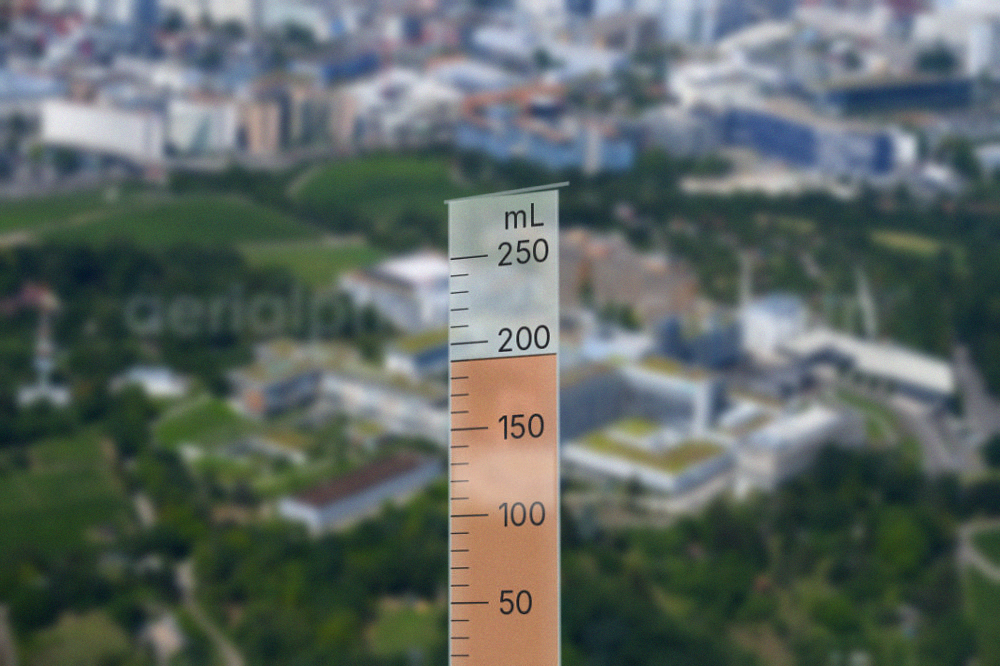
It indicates **190** mL
